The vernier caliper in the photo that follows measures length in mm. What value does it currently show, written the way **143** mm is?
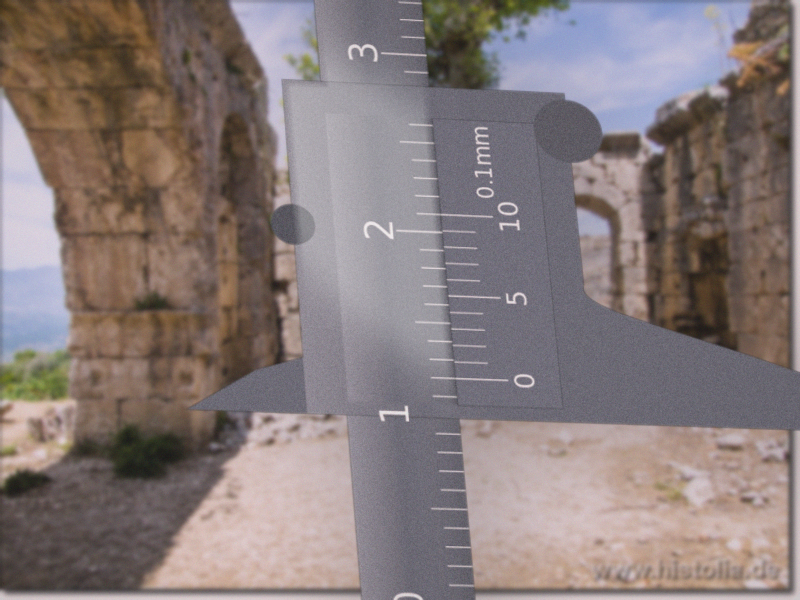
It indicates **12.0** mm
